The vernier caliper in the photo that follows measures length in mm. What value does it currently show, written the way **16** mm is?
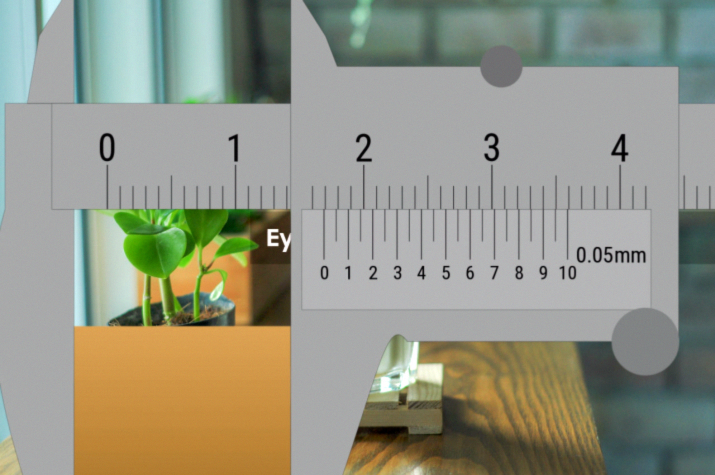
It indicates **16.9** mm
